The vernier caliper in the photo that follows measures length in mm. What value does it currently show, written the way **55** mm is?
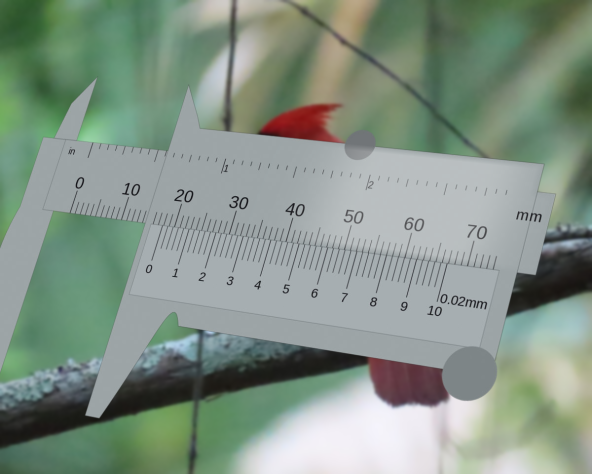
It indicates **17.8** mm
